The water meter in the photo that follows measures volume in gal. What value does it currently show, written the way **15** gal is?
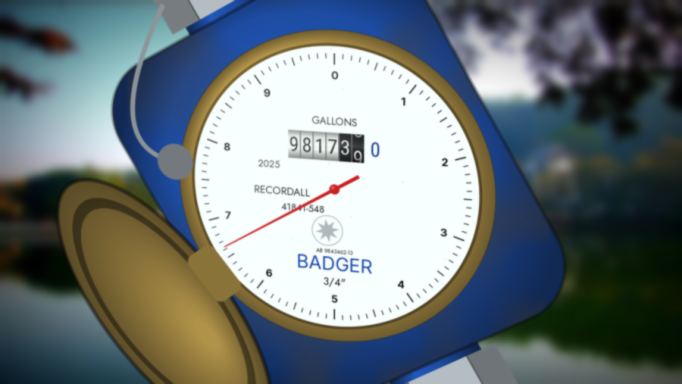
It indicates **9817386.6** gal
